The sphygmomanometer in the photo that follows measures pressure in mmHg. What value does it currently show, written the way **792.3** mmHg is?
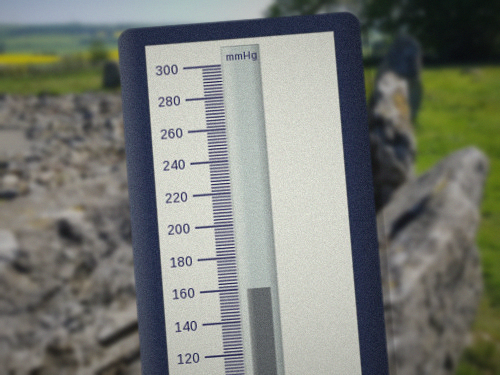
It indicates **160** mmHg
